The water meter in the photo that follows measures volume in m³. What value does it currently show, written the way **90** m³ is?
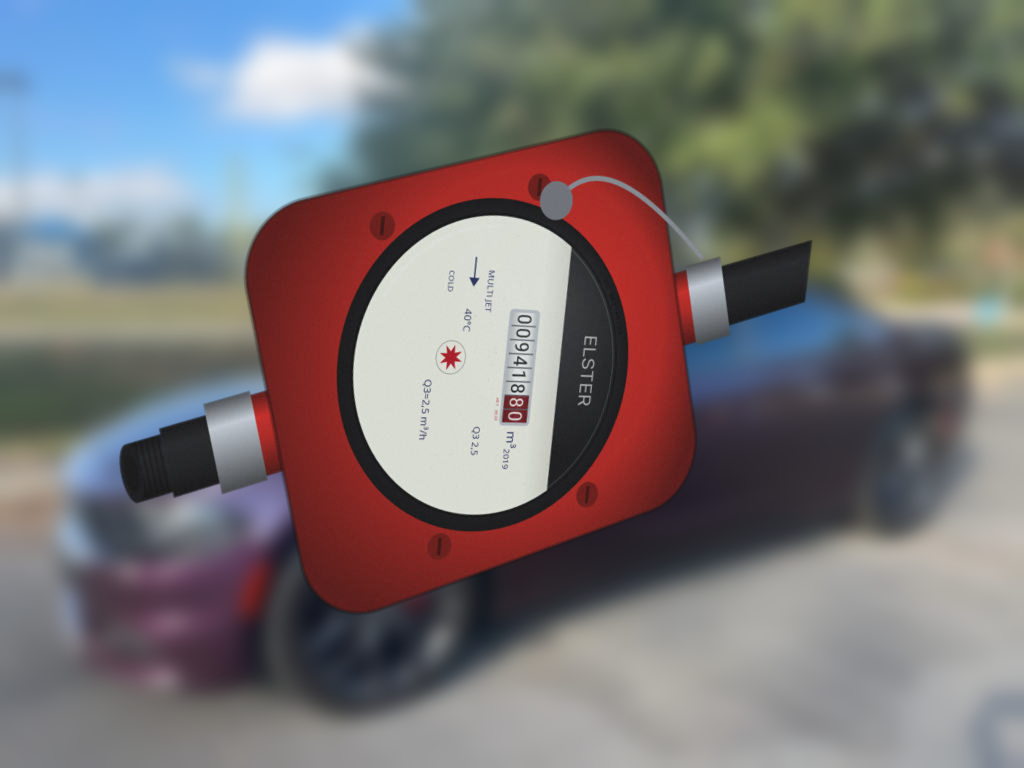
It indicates **9418.80** m³
